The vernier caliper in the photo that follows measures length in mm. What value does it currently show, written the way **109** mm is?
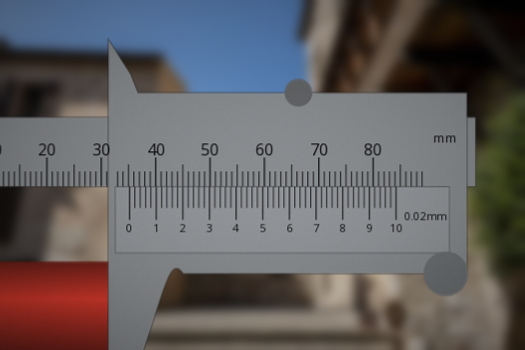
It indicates **35.2** mm
